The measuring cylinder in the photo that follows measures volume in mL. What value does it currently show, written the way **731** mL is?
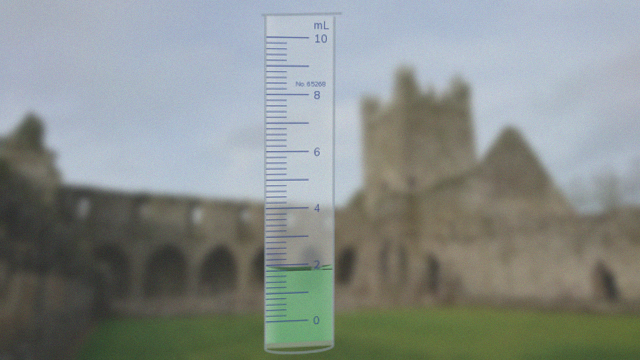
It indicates **1.8** mL
